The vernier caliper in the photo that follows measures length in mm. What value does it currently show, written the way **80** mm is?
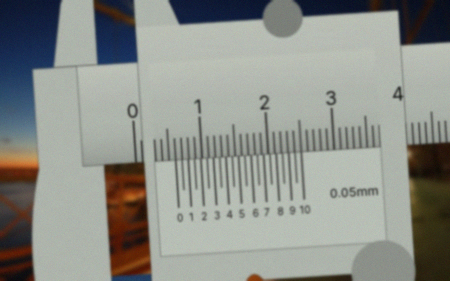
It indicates **6.0** mm
